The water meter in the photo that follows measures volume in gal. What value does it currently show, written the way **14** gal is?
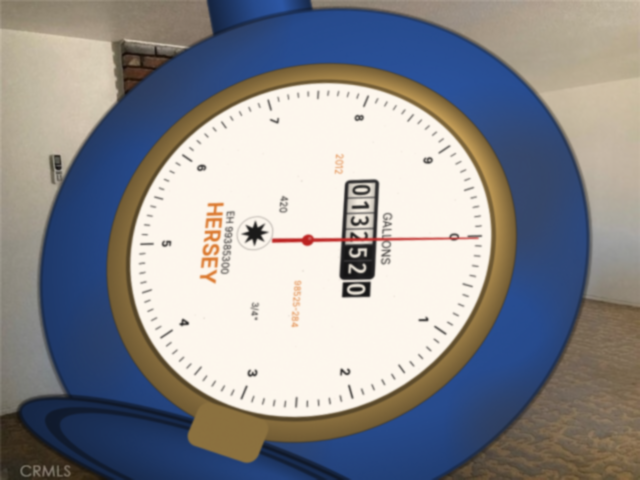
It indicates **132520.0** gal
